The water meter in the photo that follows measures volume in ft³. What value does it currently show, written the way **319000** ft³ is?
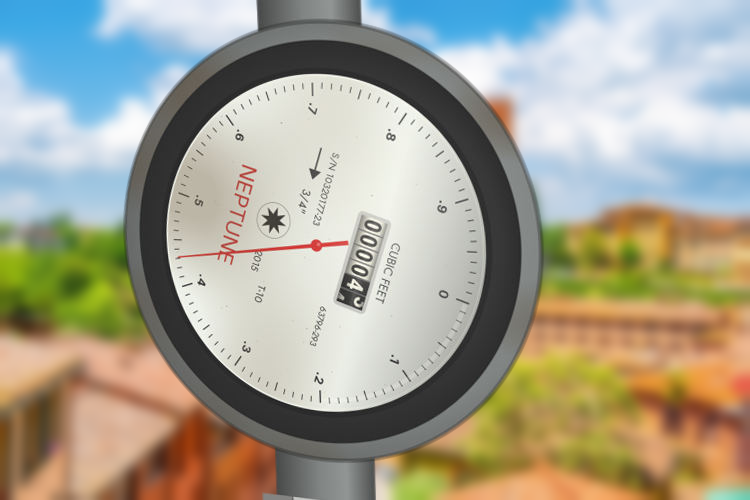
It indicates **43.43** ft³
